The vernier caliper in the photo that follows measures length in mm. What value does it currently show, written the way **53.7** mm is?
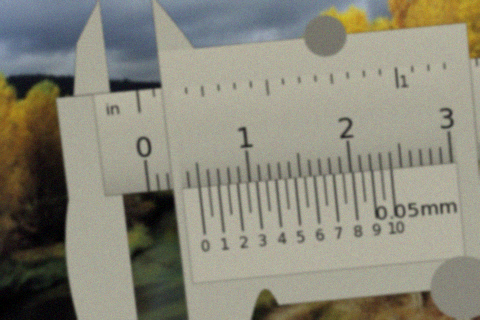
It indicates **5.0** mm
